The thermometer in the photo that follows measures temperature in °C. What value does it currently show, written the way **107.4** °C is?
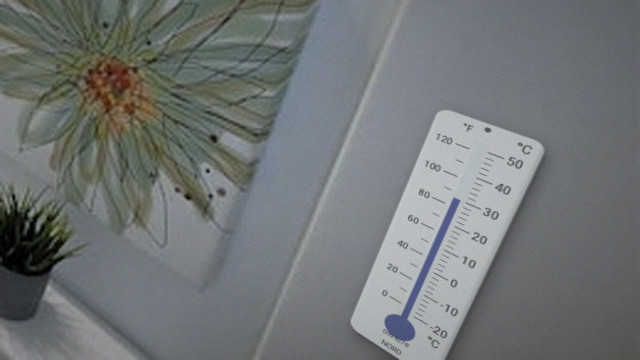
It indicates **30** °C
